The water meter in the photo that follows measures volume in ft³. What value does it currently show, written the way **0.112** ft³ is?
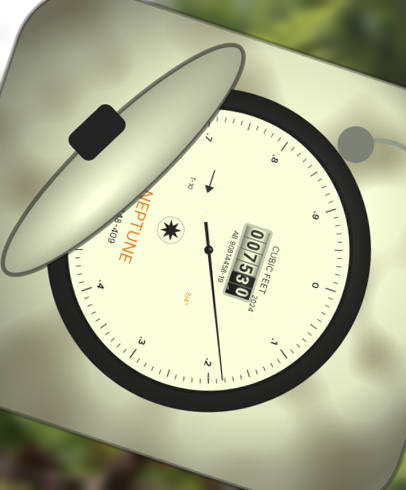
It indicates **7530.18** ft³
